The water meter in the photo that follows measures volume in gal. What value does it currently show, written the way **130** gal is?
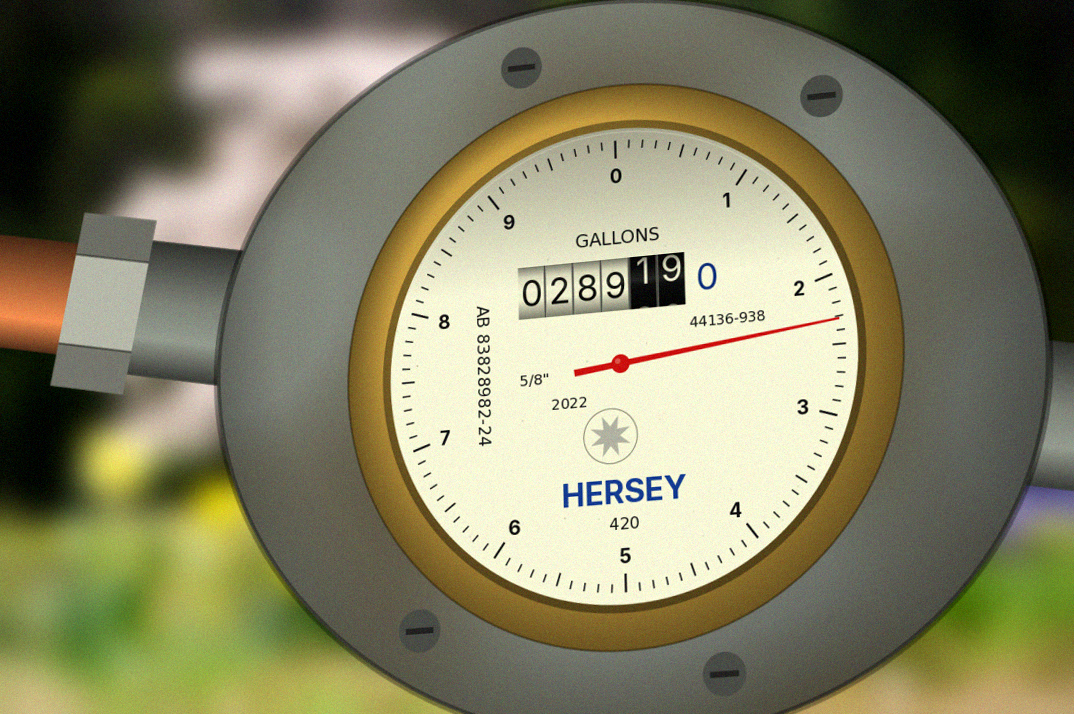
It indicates **289192.3** gal
